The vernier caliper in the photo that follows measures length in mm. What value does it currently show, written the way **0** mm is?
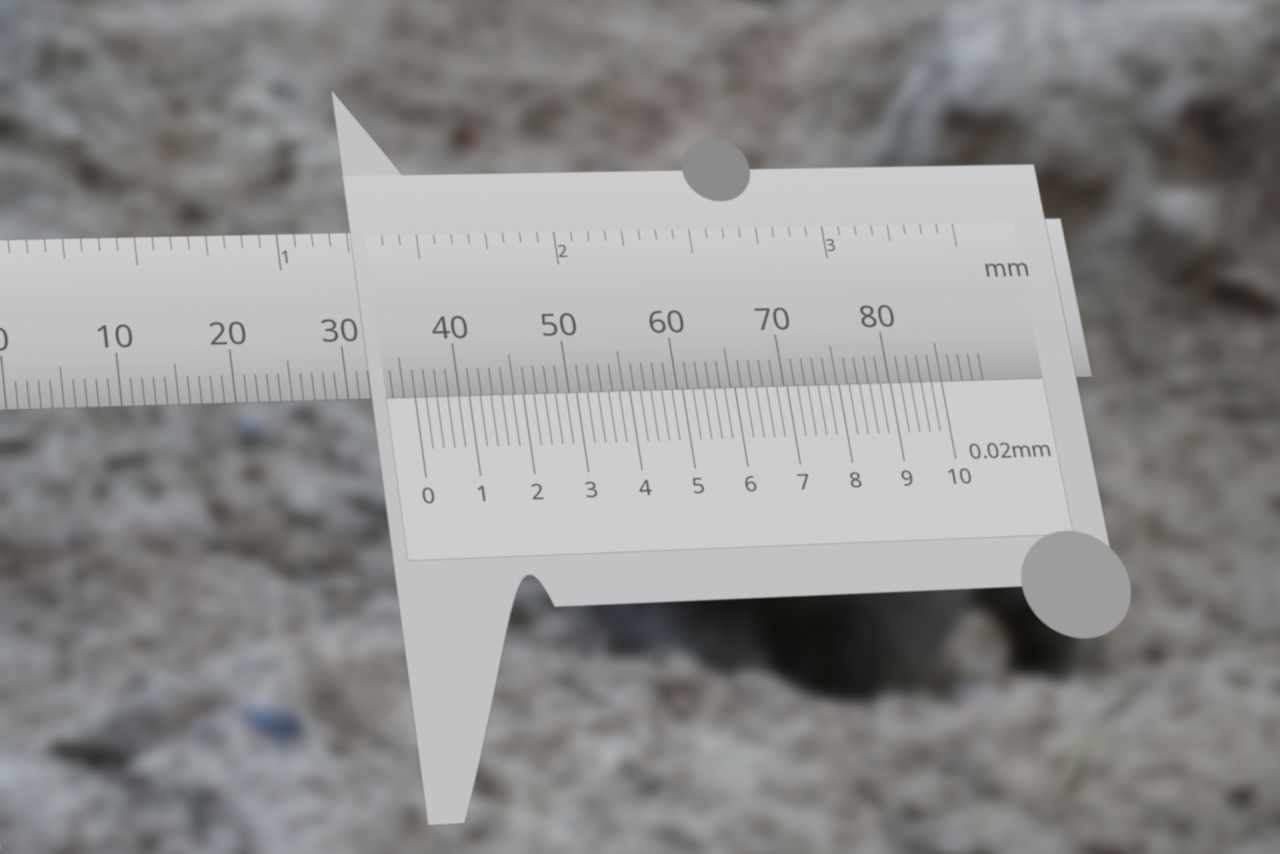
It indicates **36.0** mm
